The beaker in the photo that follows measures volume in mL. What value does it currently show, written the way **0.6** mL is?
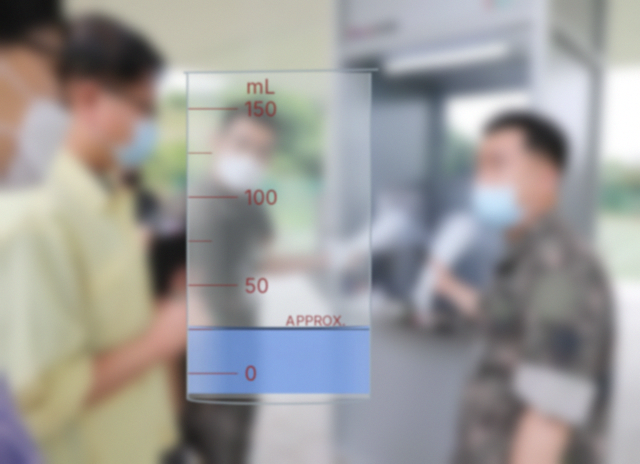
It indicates **25** mL
